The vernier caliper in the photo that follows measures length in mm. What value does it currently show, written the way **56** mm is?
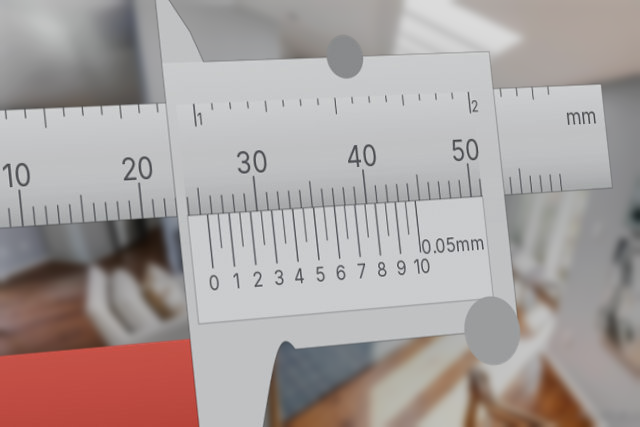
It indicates **25.6** mm
